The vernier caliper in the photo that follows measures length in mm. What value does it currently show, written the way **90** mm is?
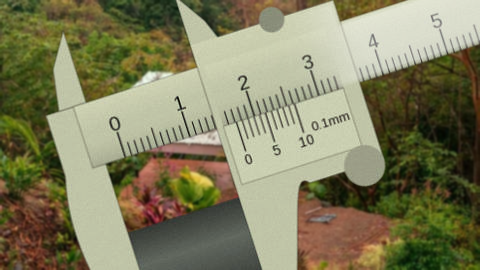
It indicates **17.2** mm
